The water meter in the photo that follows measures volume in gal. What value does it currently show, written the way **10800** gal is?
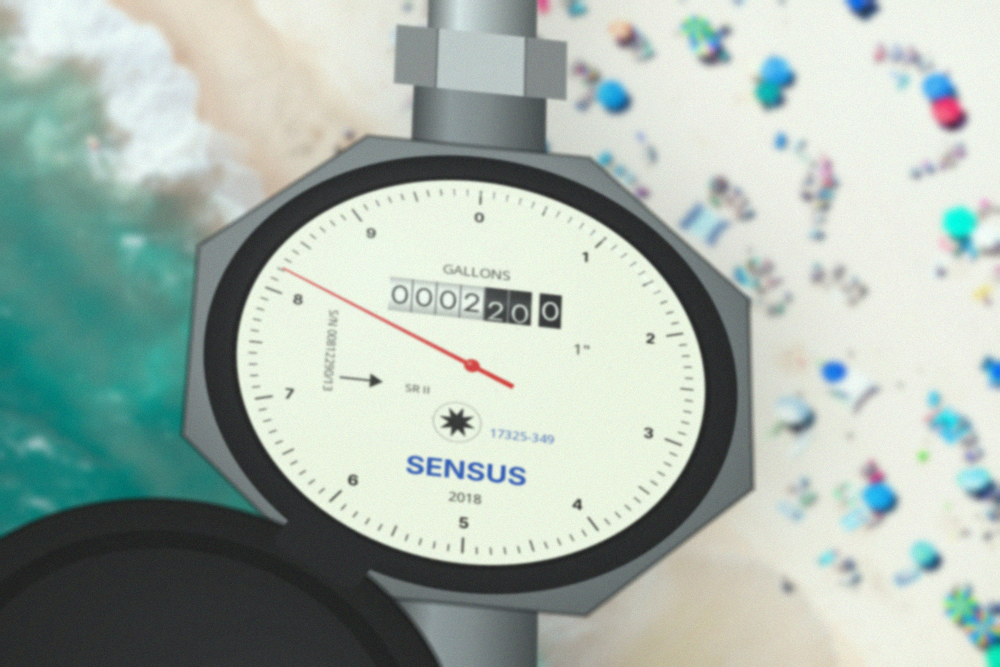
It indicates **2198.2** gal
